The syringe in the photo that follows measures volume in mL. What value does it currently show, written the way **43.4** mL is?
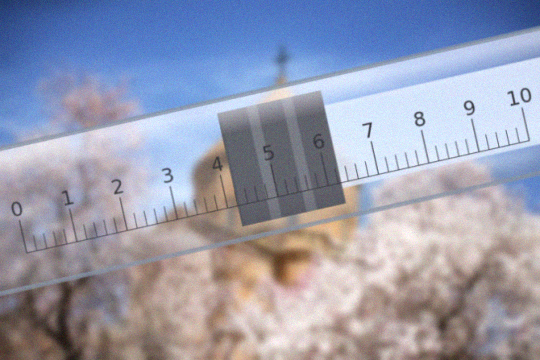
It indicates **4.2** mL
